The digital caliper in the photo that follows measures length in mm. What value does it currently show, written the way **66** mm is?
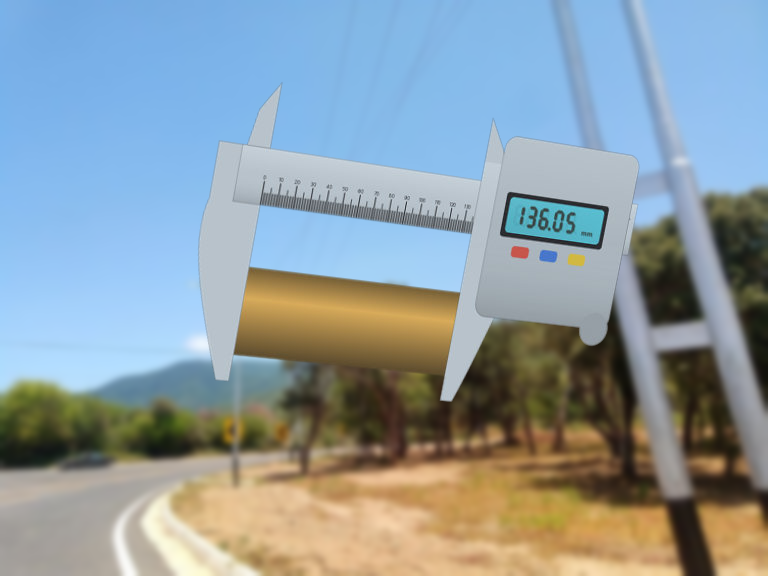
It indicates **136.05** mm
